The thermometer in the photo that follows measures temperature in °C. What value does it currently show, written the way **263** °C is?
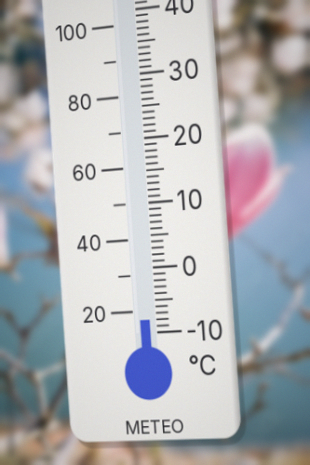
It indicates **-8** °C
